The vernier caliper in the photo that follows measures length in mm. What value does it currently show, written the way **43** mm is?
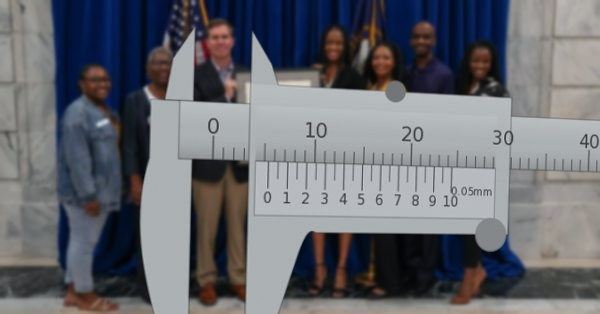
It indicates **5.4** mm
